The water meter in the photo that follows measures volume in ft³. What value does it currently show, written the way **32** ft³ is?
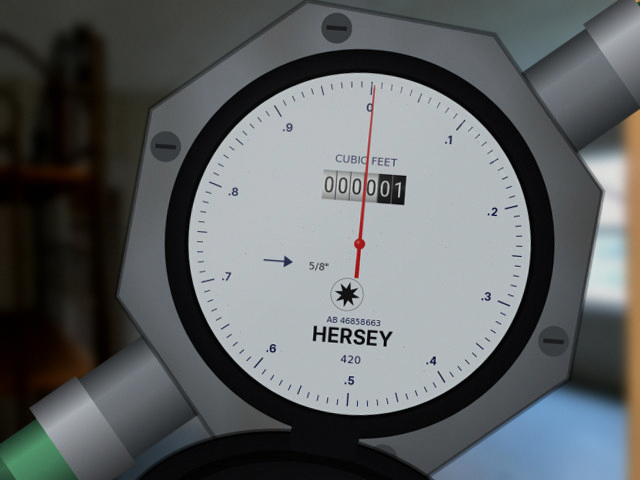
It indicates **1.00** ft³
